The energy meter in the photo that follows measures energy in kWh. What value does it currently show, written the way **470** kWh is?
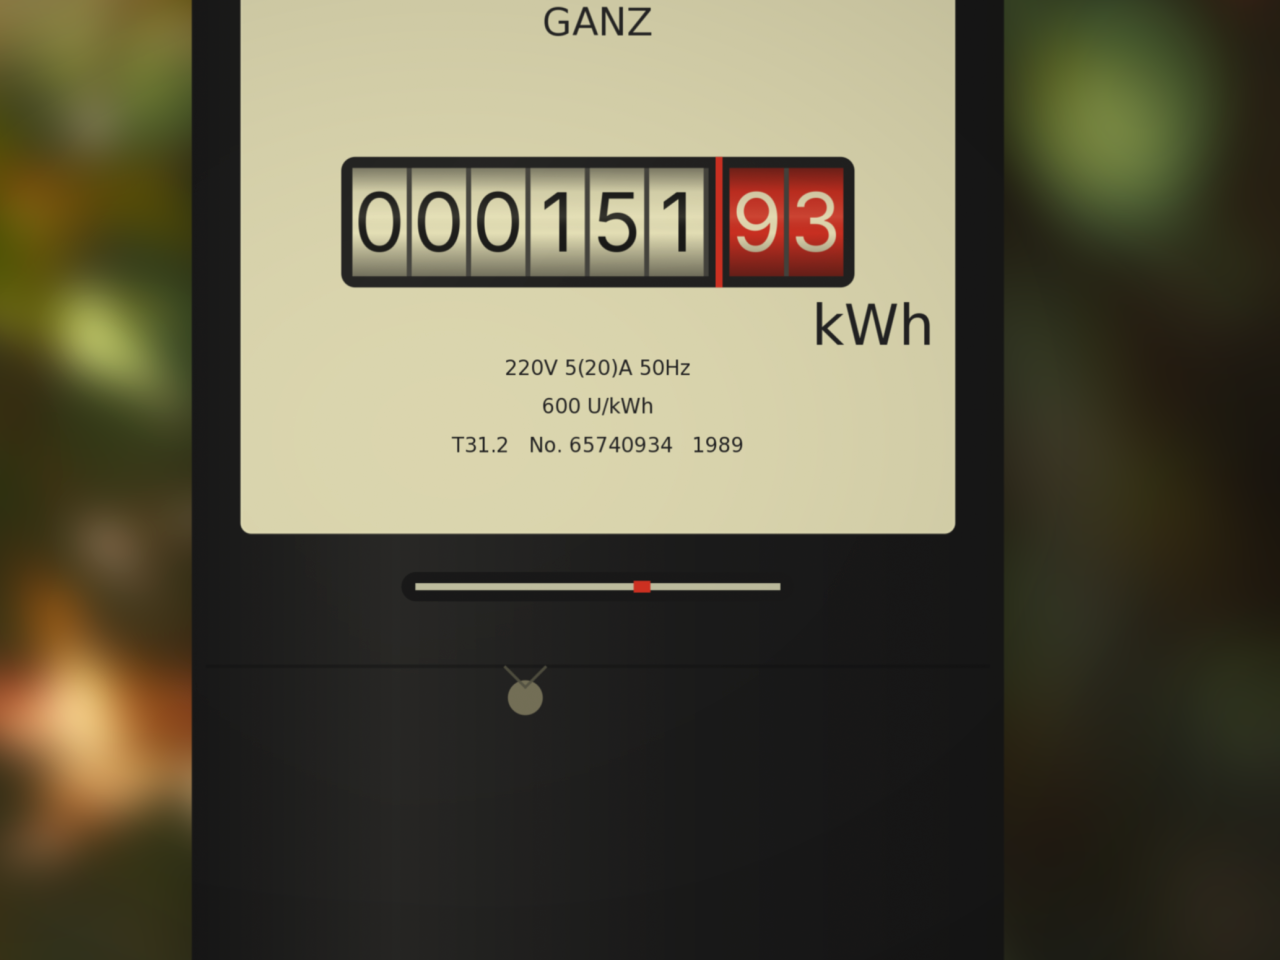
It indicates **151.93** kWh
